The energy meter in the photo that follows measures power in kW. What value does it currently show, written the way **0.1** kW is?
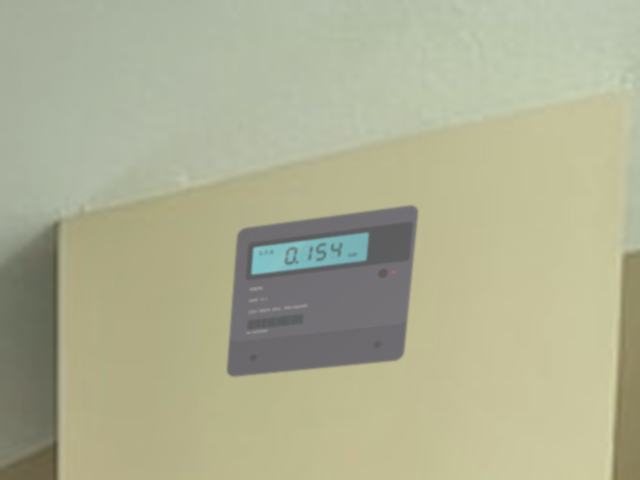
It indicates **0.154** kW
